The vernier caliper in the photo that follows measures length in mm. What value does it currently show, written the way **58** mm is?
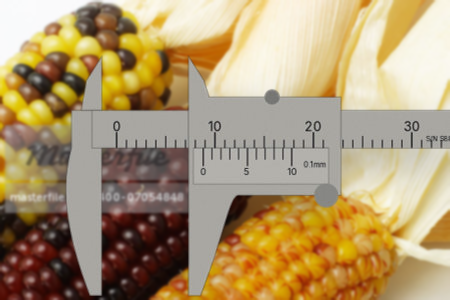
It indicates **8.8** mm
